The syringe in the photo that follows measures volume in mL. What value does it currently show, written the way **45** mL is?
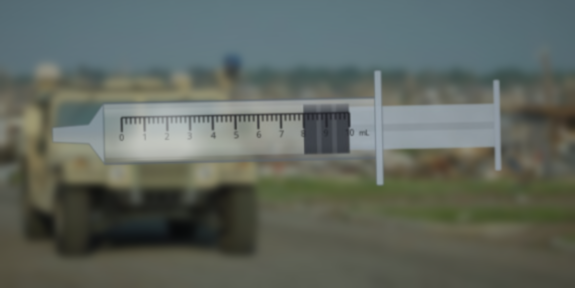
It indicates **8** mL
